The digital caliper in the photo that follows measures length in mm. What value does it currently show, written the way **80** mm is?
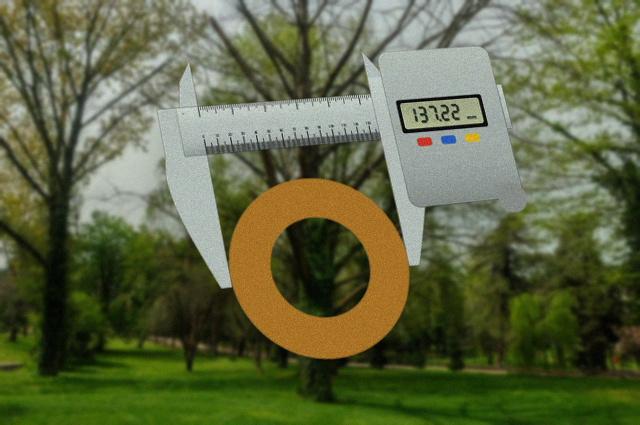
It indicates **137.22** mm
